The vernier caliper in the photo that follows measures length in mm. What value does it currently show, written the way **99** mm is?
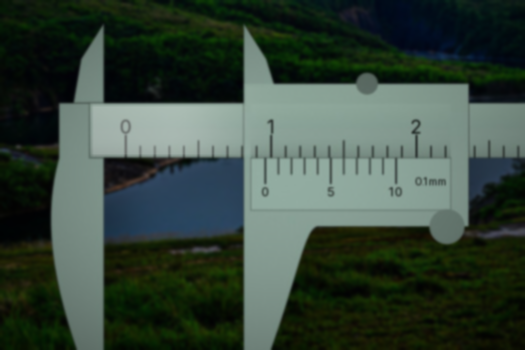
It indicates **9.6** mm
